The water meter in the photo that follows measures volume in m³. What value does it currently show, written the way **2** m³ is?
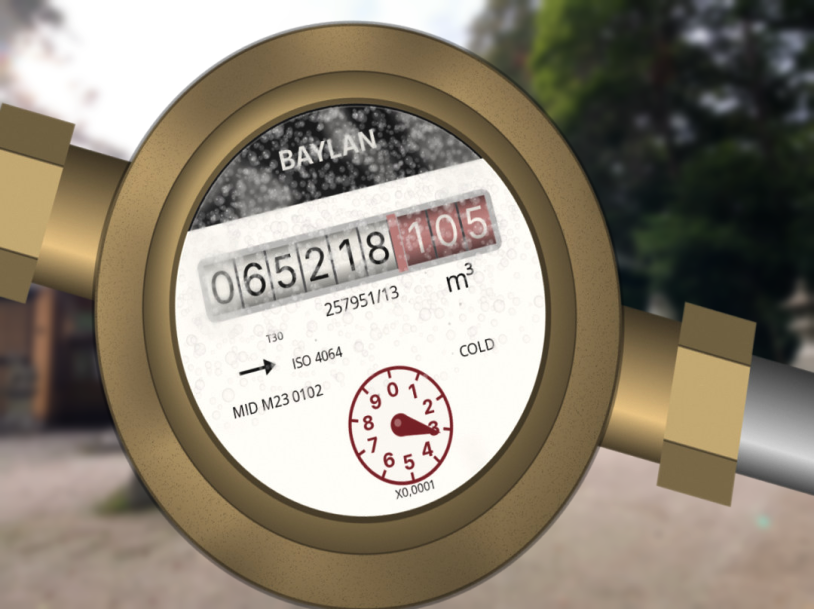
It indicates **65218.1053** m³
